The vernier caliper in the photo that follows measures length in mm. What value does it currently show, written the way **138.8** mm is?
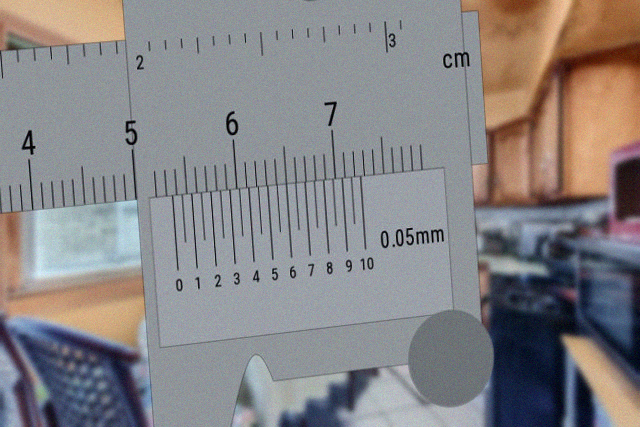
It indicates **53.6** mm
